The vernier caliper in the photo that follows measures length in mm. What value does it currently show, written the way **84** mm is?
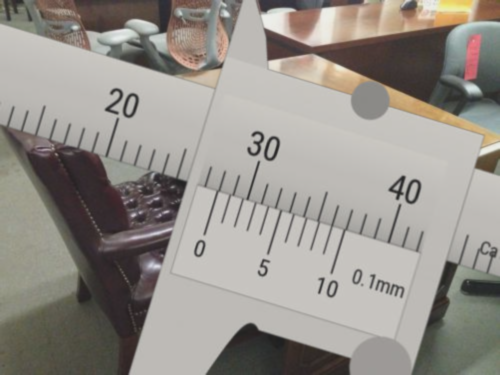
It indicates **27.9** mm
